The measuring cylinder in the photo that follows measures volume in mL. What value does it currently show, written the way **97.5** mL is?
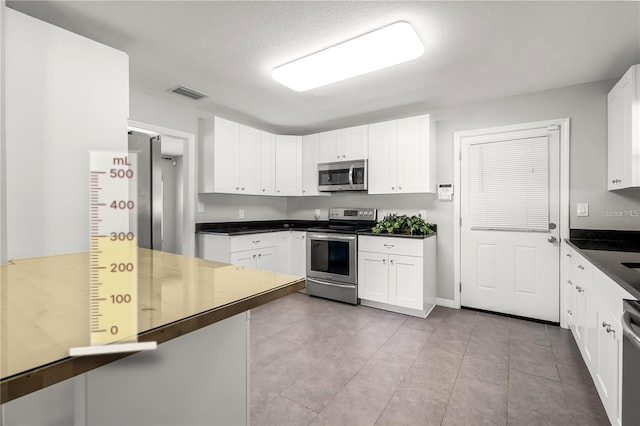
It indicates **300** mL
